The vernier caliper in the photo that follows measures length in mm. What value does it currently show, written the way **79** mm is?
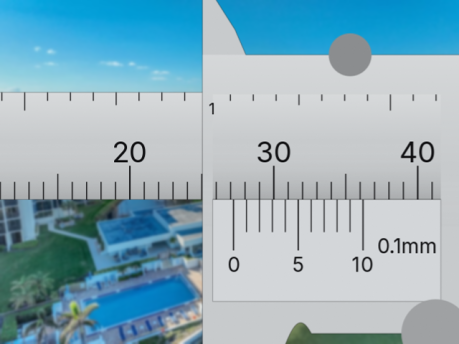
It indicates **27.2** mm
